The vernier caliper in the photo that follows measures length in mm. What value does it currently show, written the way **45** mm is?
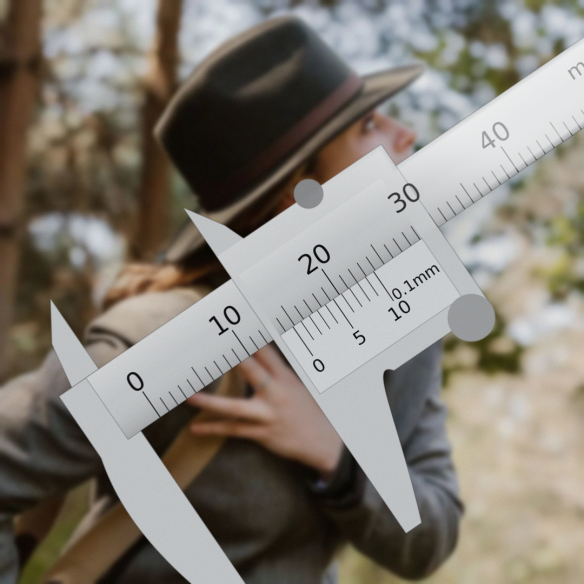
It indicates **14.8** mm
